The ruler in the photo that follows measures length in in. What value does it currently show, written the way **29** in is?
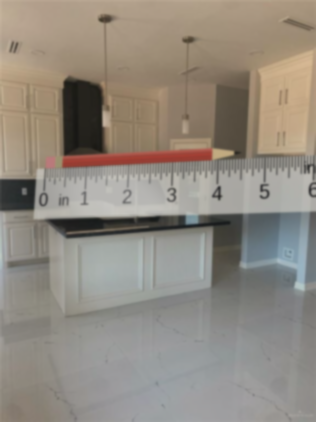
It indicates **4.5** in
